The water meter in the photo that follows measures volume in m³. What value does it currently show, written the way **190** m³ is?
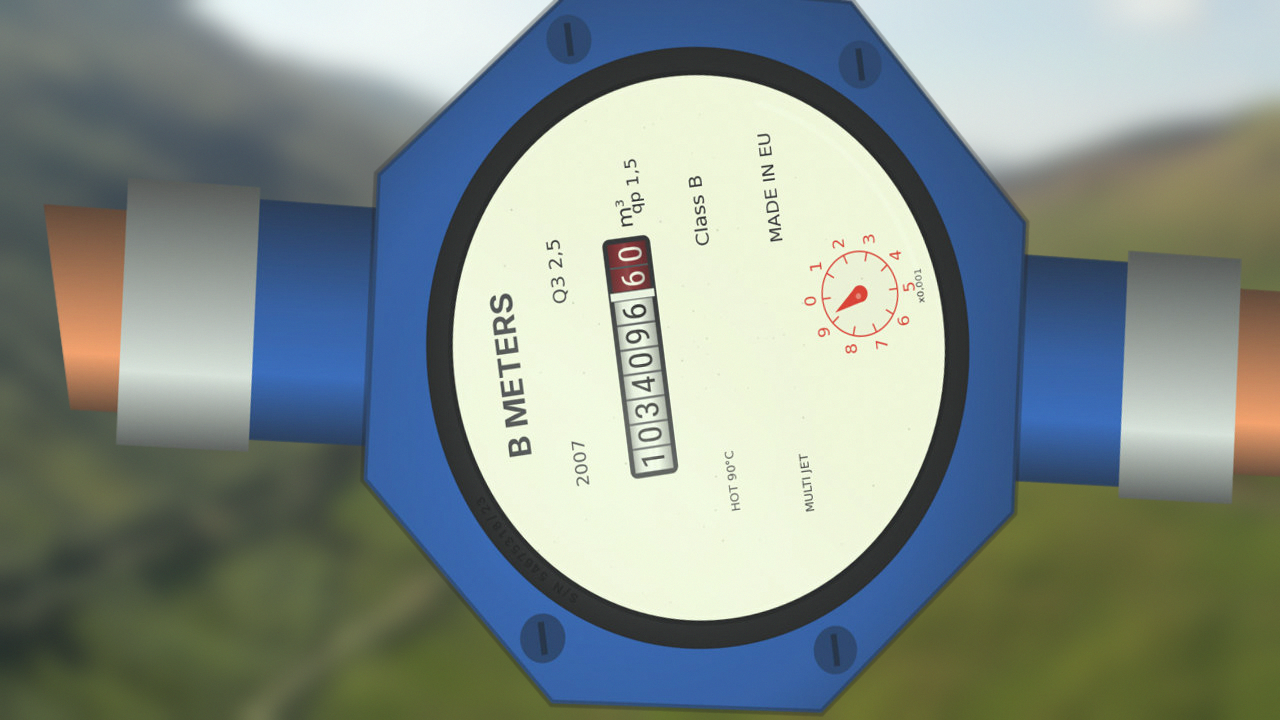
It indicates **1034096.599** m³
